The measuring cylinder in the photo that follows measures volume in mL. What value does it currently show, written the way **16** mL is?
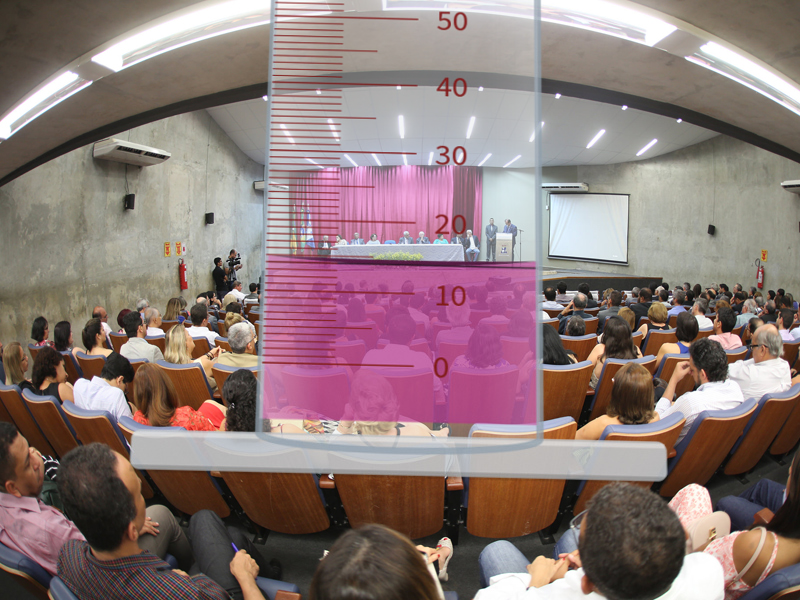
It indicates **14** mL
